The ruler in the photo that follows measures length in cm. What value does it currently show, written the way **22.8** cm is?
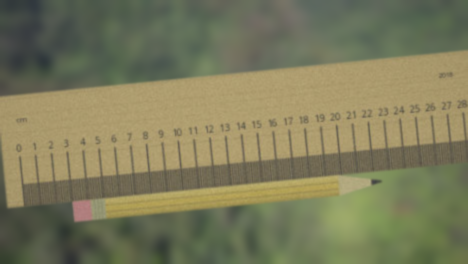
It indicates **19.5** cm
